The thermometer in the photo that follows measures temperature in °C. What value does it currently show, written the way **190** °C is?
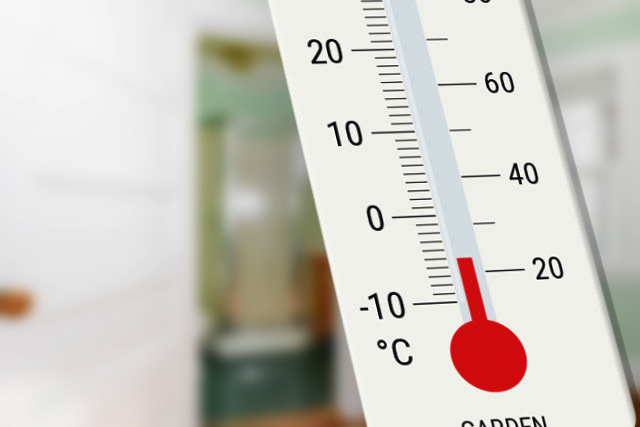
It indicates **-5** °C
